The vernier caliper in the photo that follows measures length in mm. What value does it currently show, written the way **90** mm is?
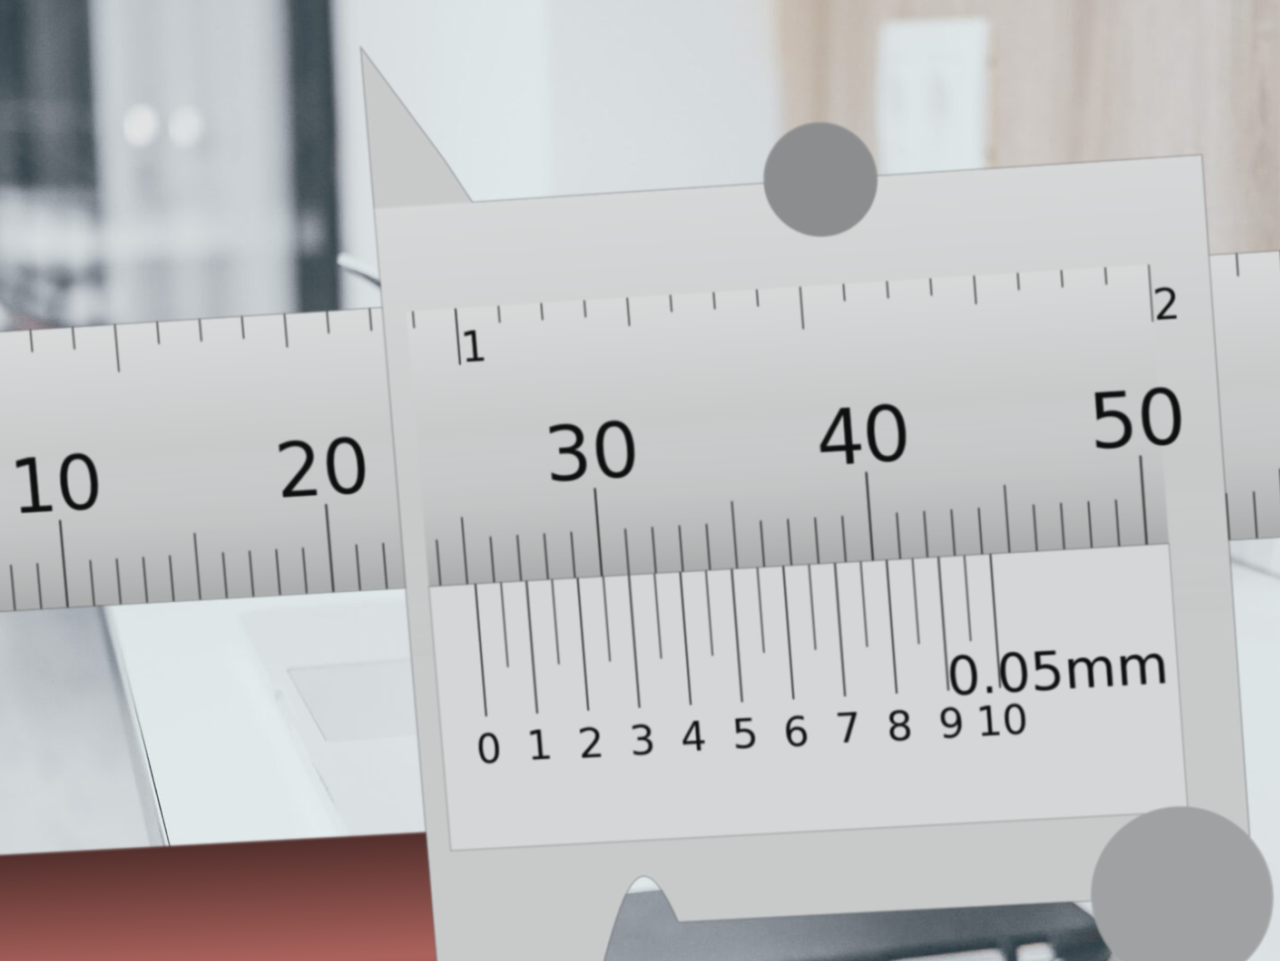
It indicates **25.3** mm
